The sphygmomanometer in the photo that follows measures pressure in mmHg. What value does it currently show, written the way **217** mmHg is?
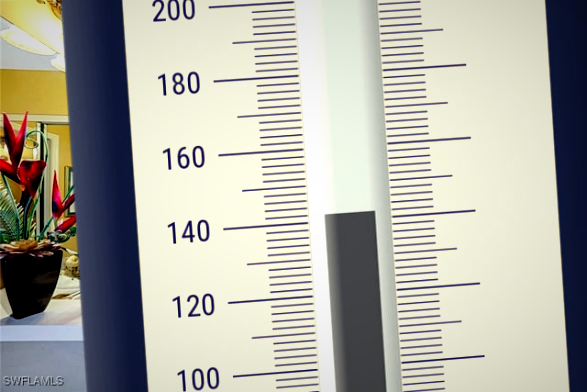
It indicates **142** mmHg
